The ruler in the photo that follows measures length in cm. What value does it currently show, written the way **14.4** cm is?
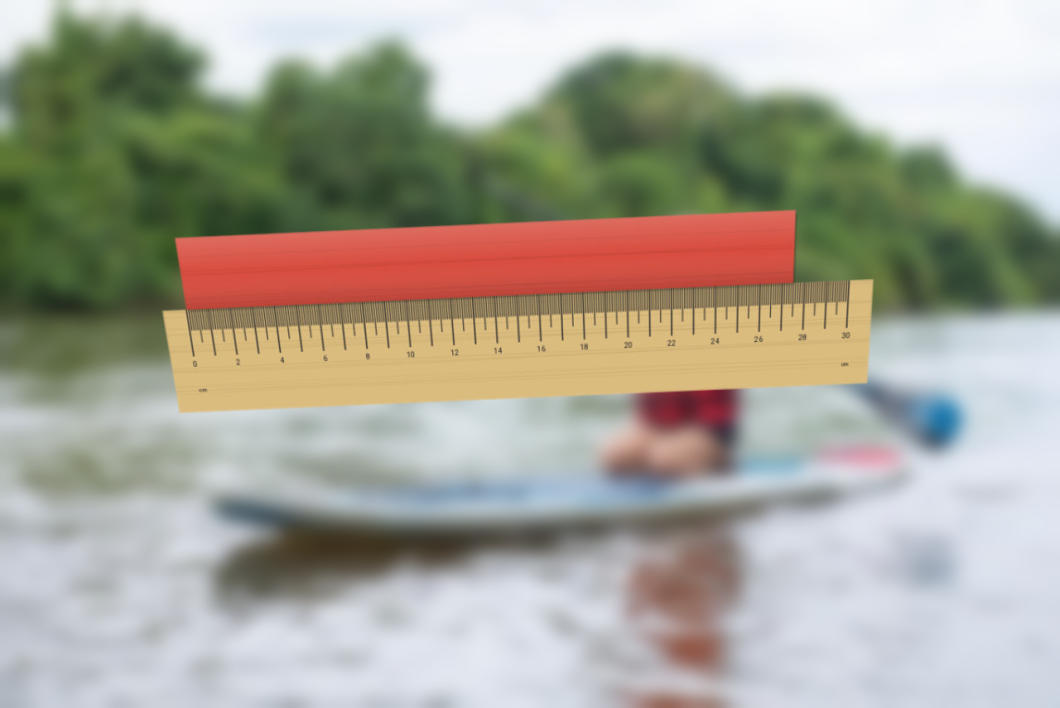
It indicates **27.5** cm
